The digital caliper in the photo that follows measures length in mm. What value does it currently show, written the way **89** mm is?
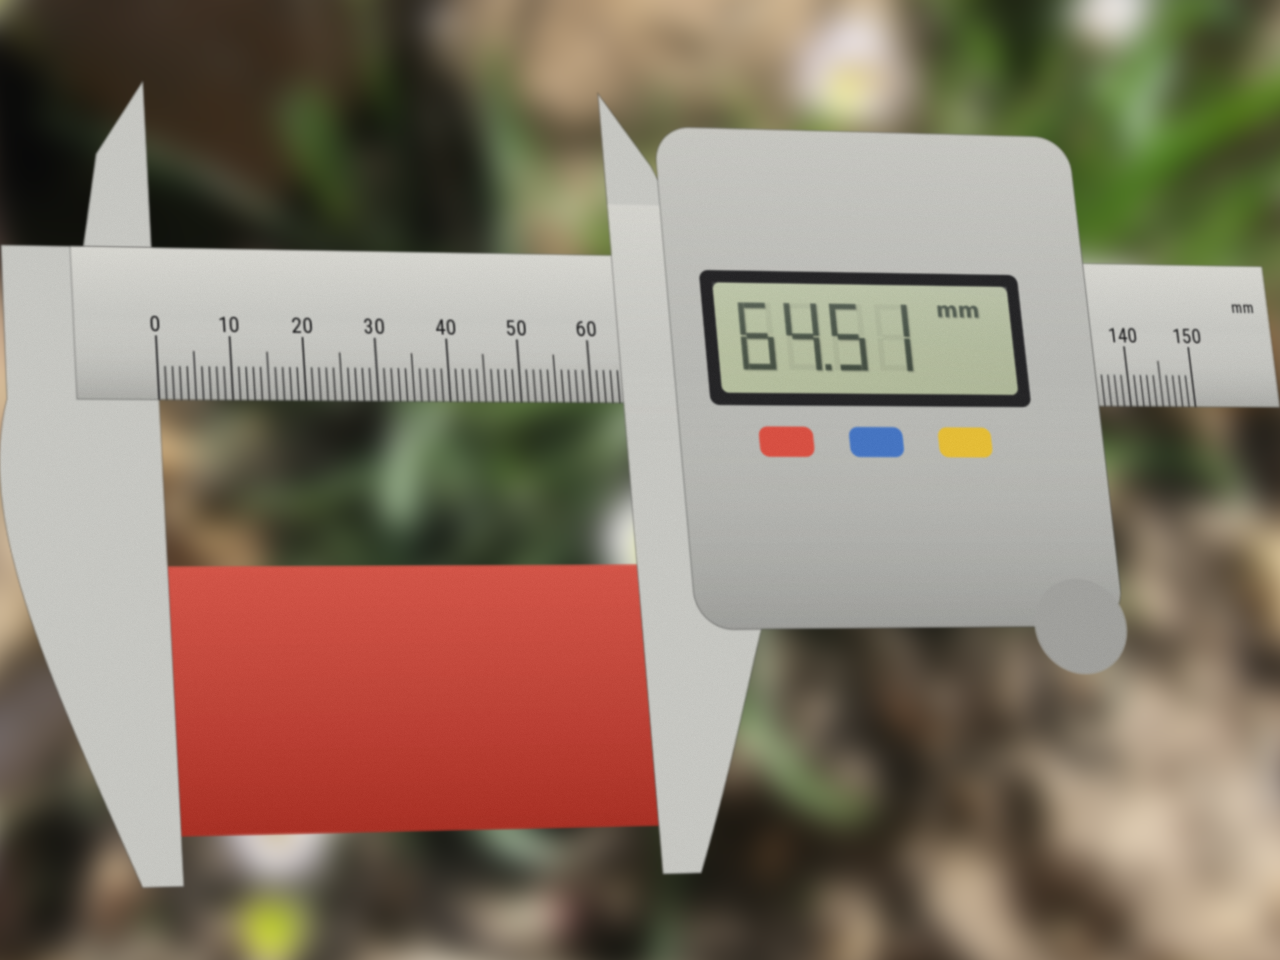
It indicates **64.51** mm
